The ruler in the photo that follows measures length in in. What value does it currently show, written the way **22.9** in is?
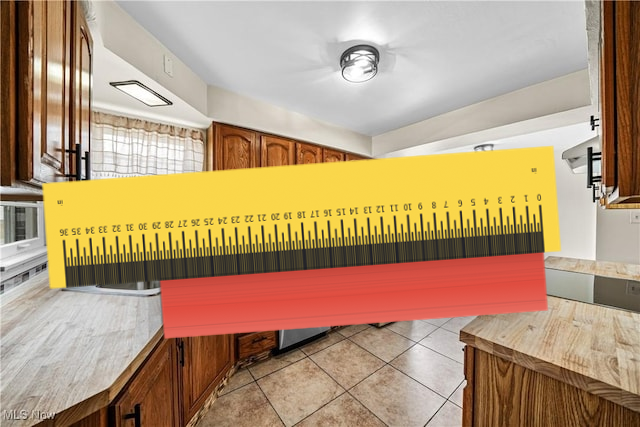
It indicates **29** in
